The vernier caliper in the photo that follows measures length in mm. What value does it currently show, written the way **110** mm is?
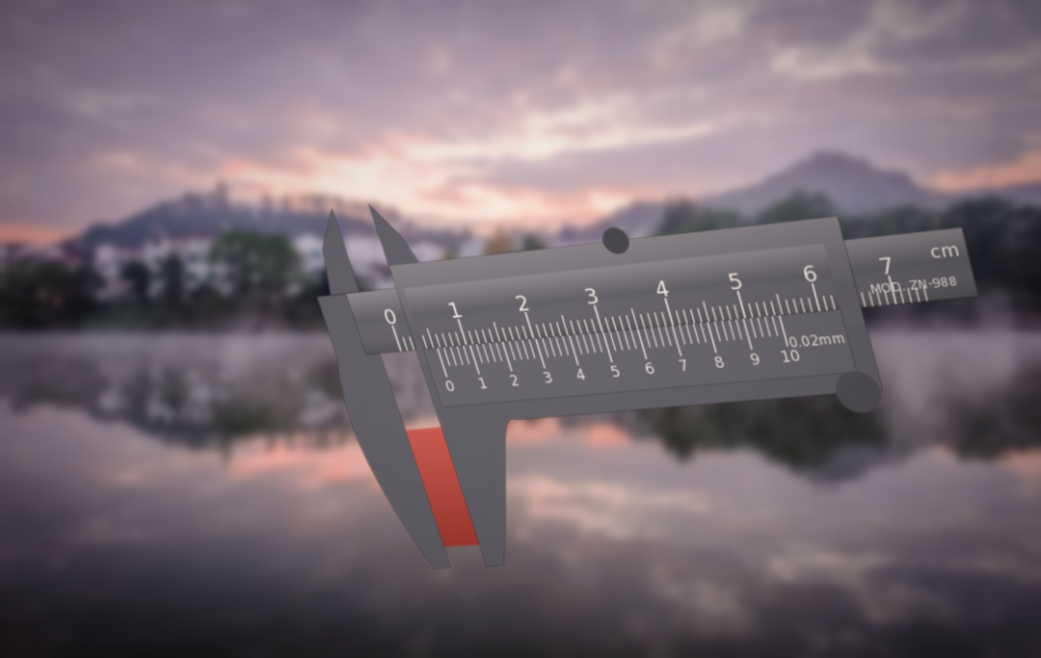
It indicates **5.6** mm
